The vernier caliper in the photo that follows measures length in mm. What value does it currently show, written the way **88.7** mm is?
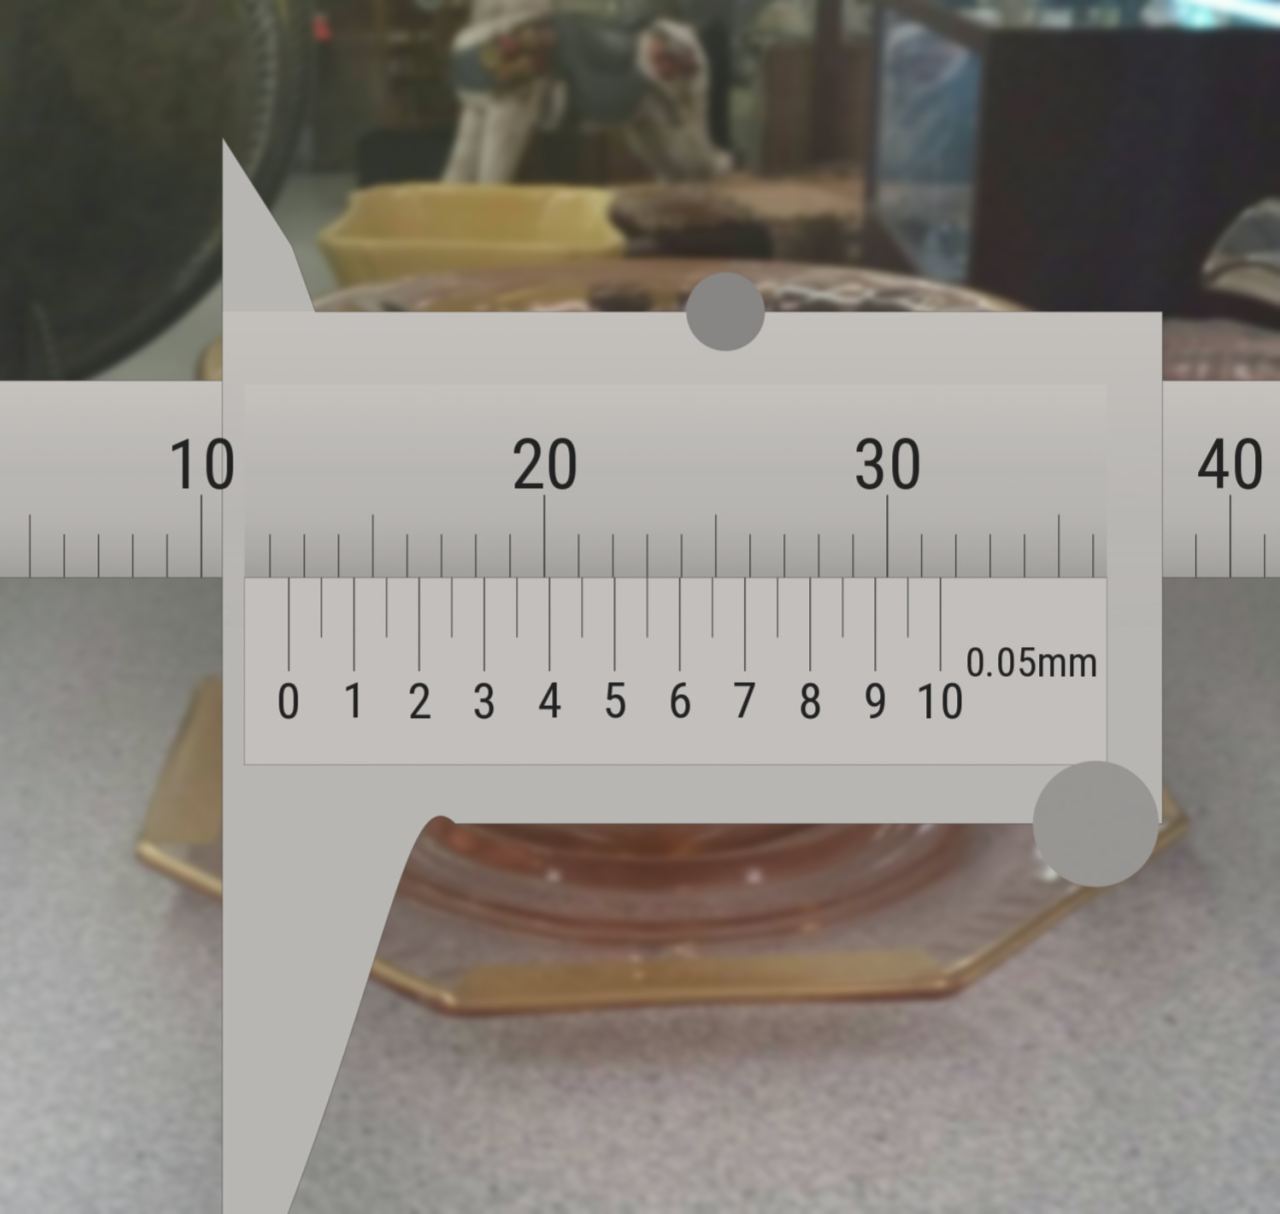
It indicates **12.55** mm
